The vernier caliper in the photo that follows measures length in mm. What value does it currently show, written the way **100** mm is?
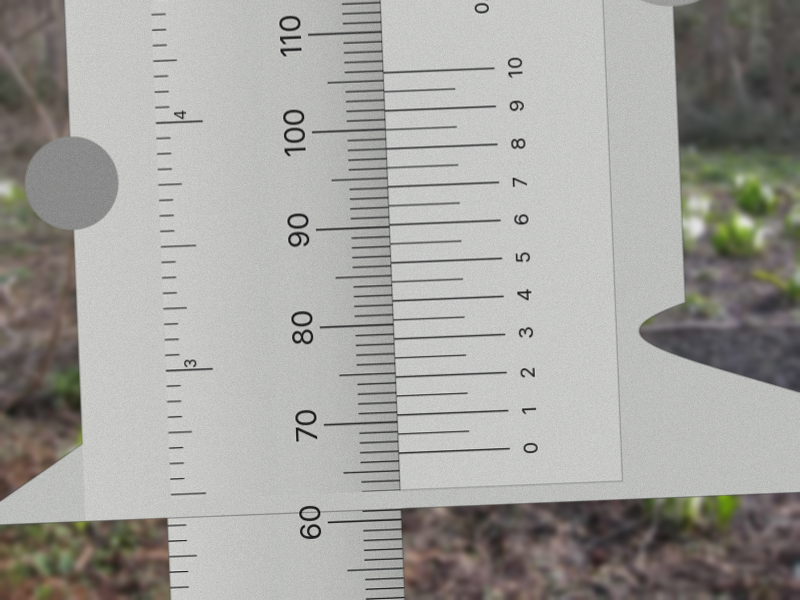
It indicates **66.8** mm
